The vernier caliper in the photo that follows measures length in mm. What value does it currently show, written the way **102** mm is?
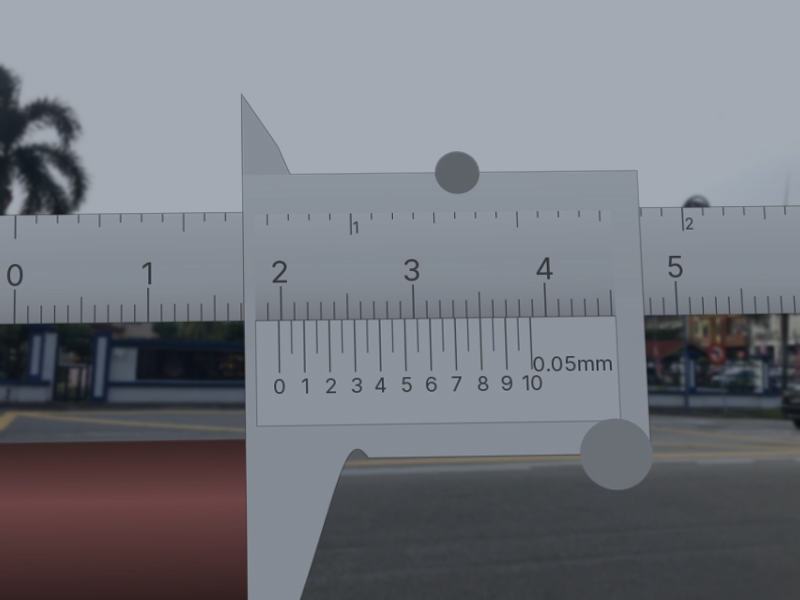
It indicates **19.8** mm
